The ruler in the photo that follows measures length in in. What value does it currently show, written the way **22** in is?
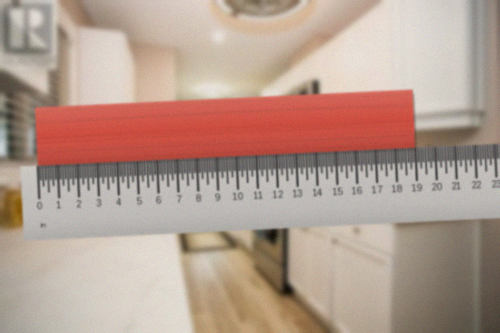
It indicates **19** in
